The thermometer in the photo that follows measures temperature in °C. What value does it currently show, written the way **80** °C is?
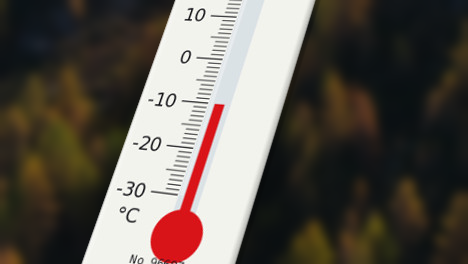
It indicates **-10** °C
